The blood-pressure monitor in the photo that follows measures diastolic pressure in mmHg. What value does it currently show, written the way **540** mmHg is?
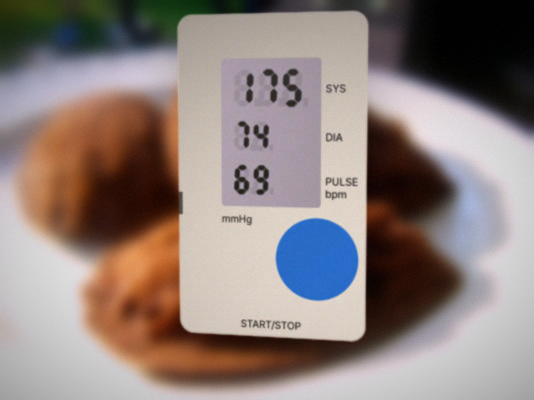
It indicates **74** mmHg
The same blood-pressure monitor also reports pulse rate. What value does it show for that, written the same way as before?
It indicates **69** bpm
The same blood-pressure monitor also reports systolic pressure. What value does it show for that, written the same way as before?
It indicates **175** mmHg
